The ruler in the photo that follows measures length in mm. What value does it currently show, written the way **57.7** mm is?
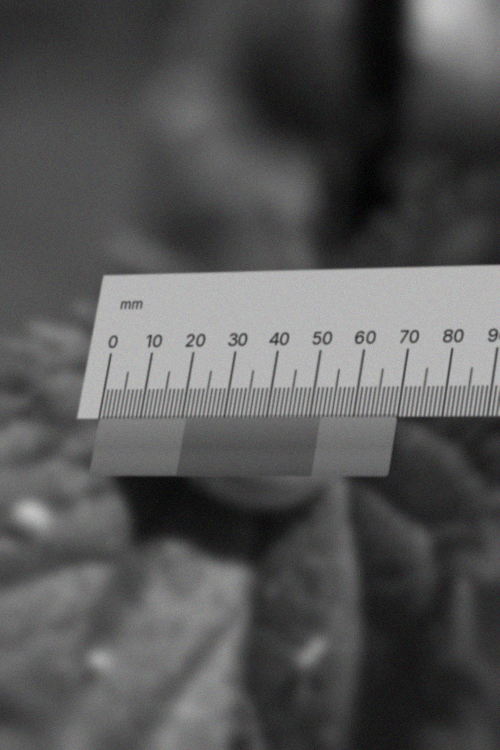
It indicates **70** mm
